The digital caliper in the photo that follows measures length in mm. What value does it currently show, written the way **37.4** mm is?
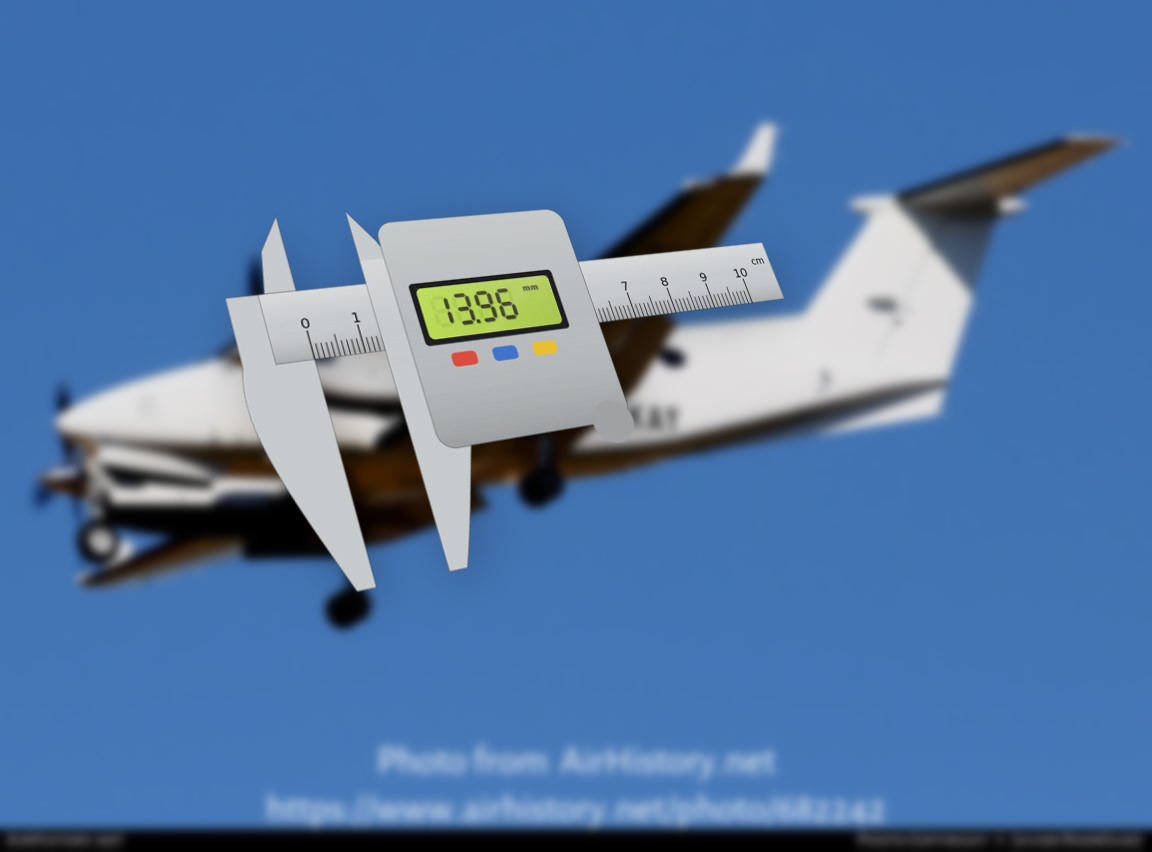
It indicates **13.96** mm
